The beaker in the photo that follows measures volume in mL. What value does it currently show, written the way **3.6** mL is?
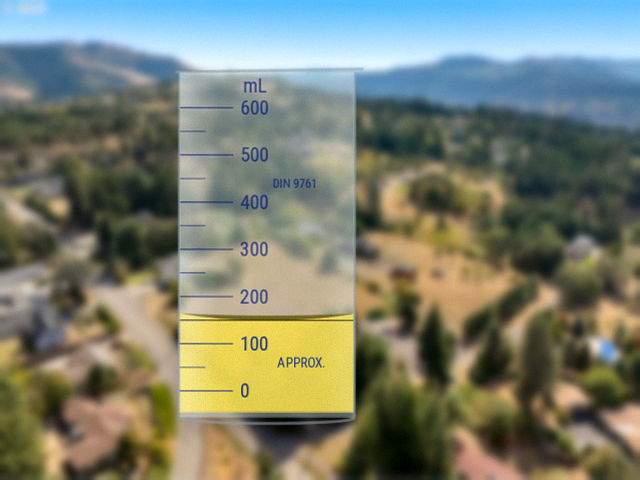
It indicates **150** mL
